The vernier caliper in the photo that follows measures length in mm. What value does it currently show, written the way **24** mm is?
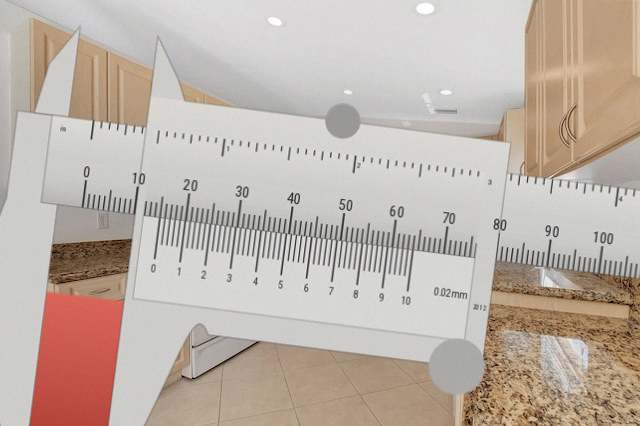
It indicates **15.0** mm
